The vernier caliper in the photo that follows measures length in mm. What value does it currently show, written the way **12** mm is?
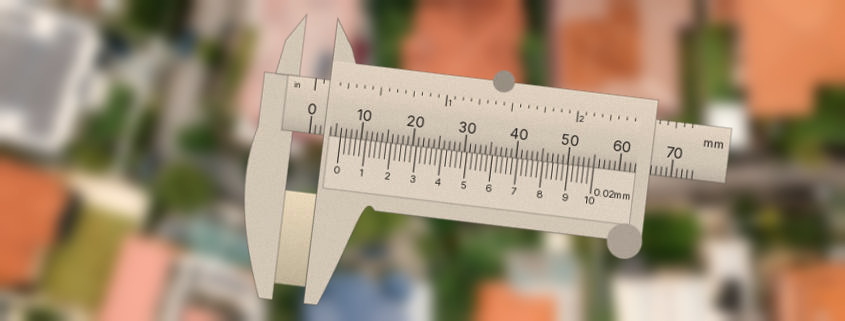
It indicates **6.0** mm
